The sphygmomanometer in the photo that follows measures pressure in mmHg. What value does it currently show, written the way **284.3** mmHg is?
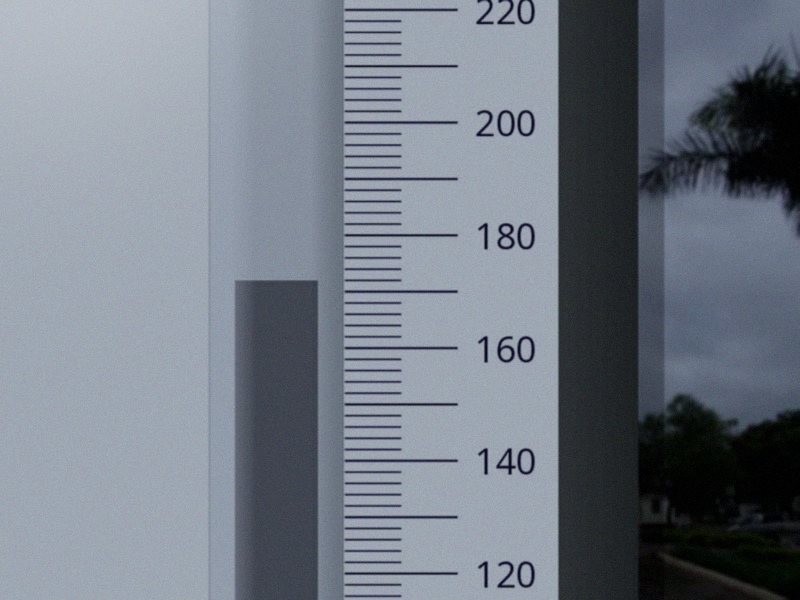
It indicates **172** mmHg
